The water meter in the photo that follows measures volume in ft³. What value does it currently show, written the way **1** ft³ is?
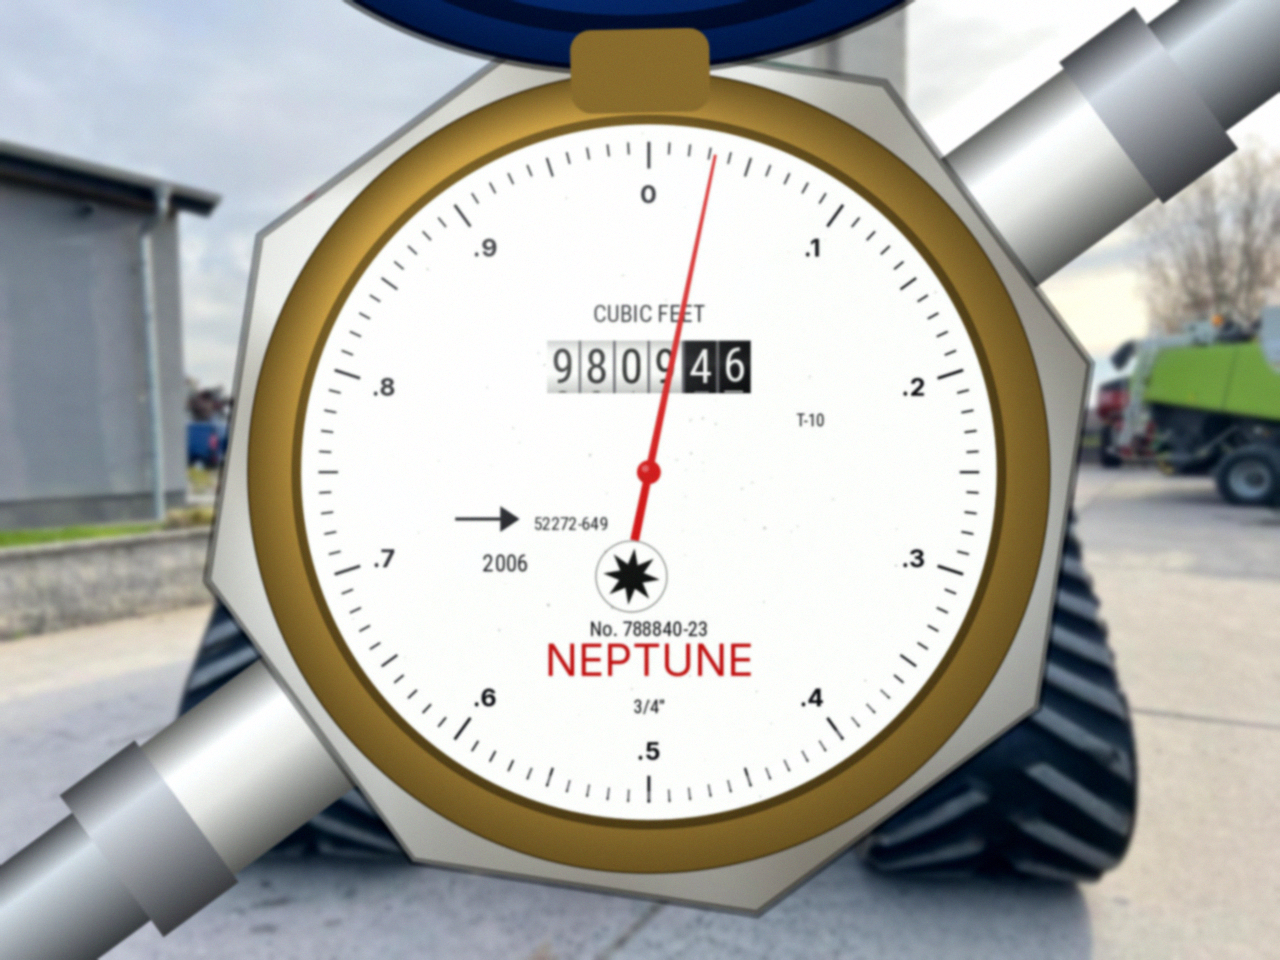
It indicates **980946.03** ft³
